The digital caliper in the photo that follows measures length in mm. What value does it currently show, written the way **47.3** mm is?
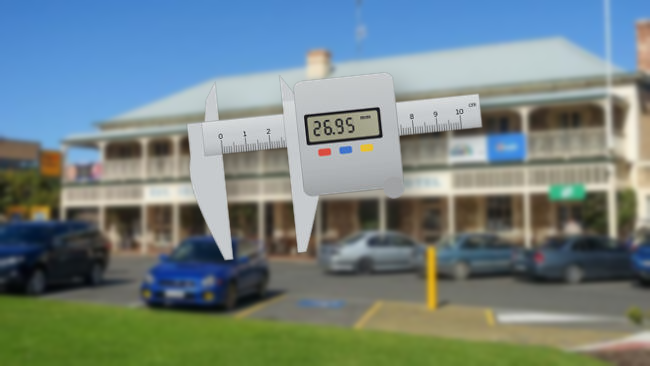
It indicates **26.95** mm
